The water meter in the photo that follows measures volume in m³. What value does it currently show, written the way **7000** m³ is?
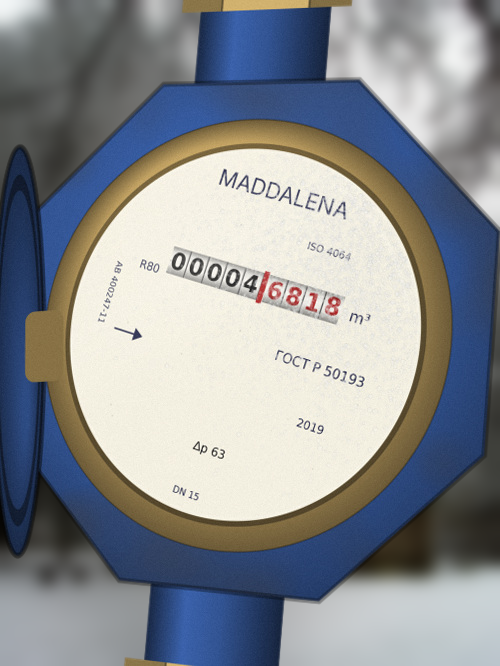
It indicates **4.6818** m³
